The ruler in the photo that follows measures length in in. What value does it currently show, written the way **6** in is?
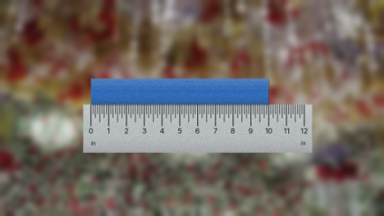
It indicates **10** in
